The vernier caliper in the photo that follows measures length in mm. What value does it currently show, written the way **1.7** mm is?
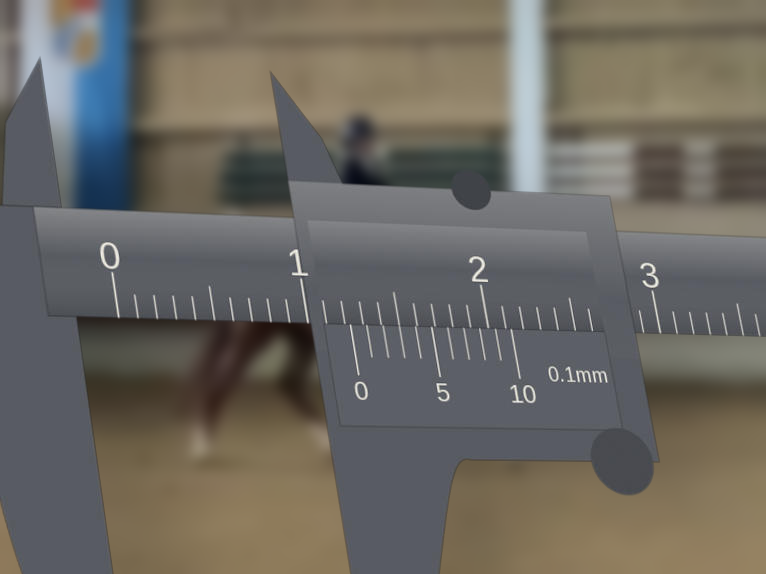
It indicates **12.3** mm
